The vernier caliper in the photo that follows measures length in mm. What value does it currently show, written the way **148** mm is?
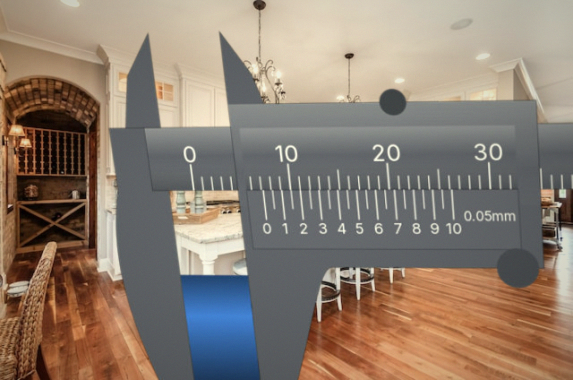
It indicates **7.2** mm
